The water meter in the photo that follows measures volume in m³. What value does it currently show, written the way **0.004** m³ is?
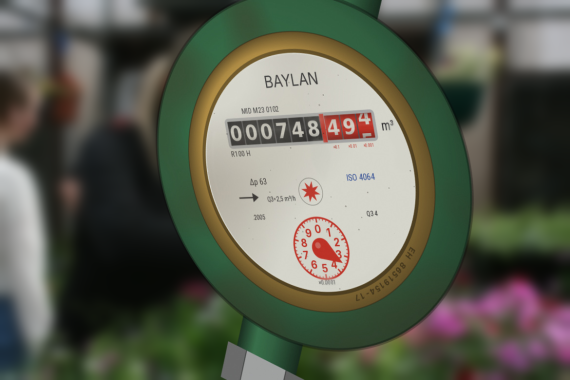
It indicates **748.4943** m³
